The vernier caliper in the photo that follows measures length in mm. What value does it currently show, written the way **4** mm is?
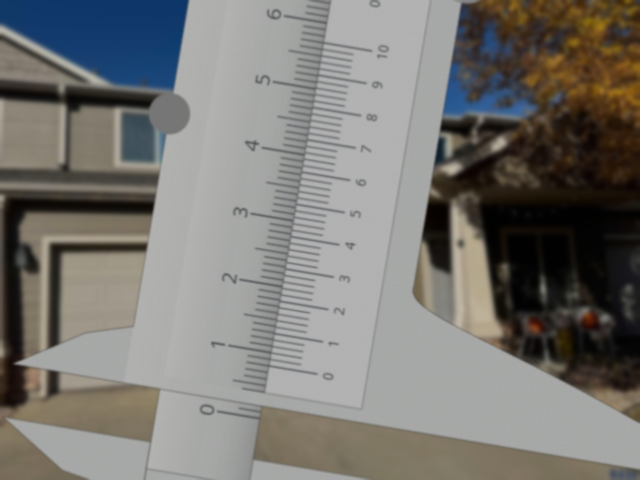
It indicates **8.0** mm
